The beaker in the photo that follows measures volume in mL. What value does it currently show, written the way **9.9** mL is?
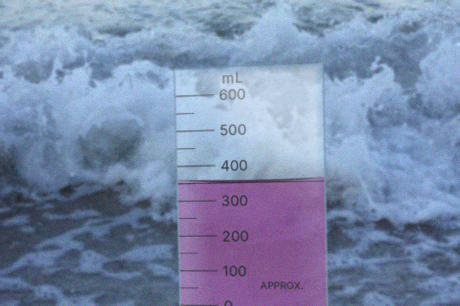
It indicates **350** mL
